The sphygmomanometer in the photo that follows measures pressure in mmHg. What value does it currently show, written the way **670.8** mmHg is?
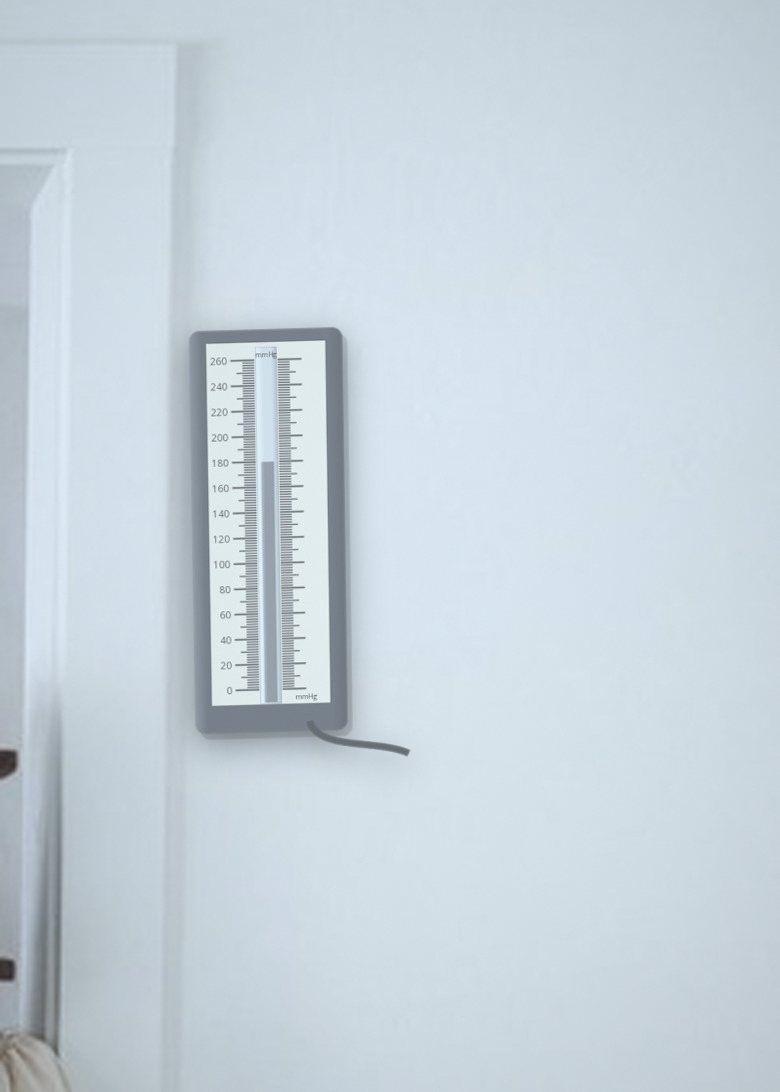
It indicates **180** mmHg
